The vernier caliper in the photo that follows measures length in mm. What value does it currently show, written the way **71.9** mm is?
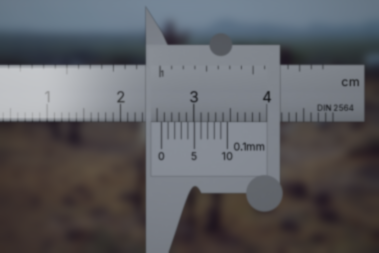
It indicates **25.6** mm
